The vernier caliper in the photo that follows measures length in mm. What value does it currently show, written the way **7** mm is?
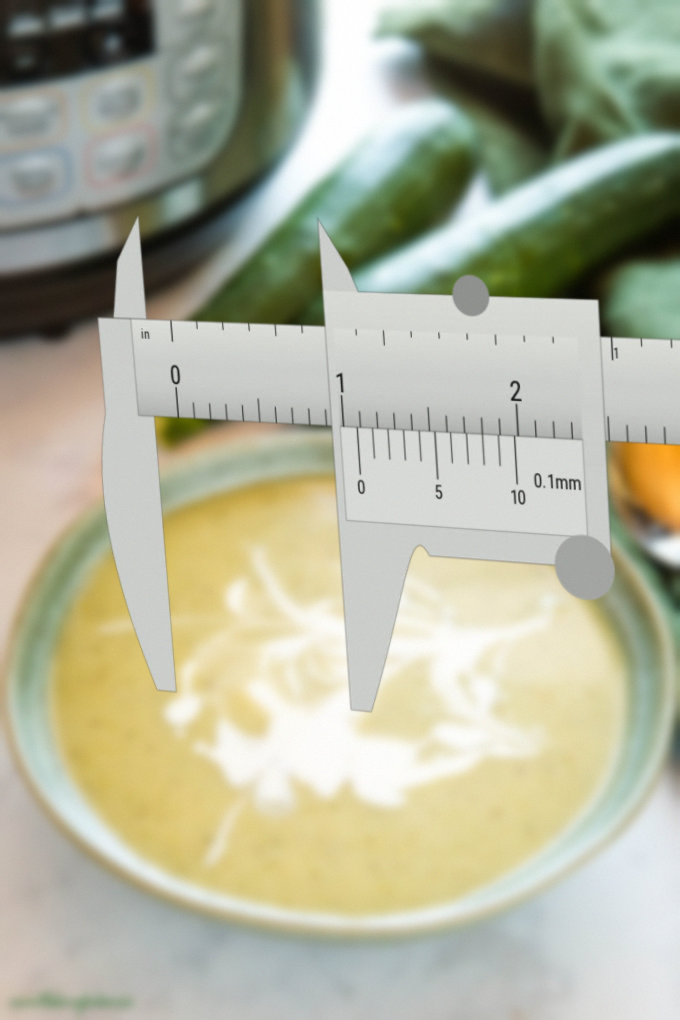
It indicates **10.8** mm
